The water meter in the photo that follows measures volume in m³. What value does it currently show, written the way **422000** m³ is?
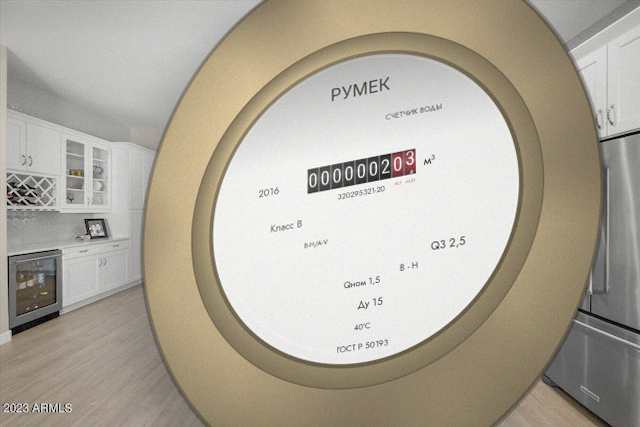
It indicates **2.03** m³
